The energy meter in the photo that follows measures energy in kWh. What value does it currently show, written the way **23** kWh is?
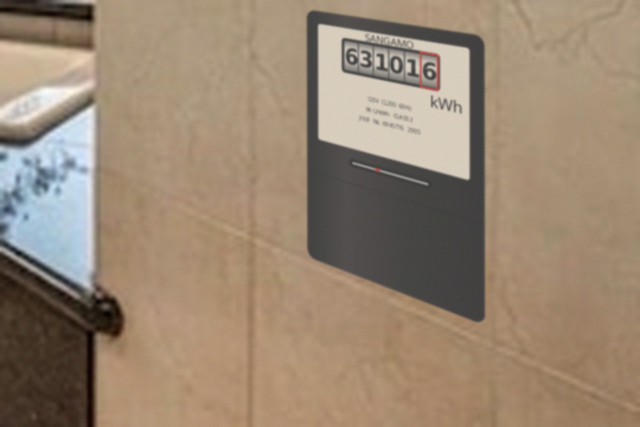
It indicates **63101.6** kWh
